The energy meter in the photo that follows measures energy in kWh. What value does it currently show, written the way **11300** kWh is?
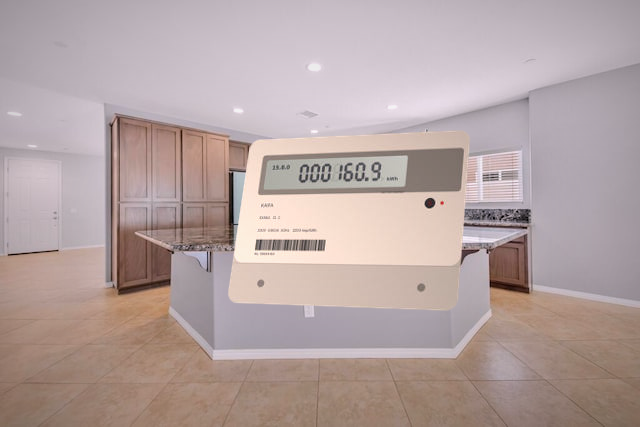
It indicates **160.9** kWh
